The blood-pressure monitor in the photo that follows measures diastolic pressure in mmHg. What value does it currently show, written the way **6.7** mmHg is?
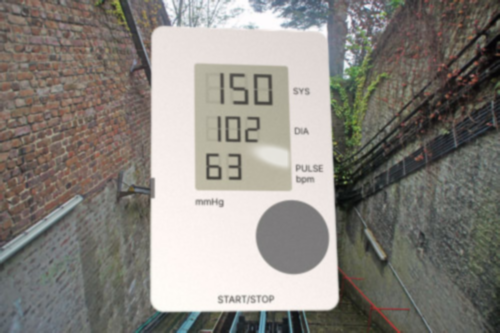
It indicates **102** mmHg
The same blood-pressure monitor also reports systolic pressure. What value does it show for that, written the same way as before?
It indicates **150** mmHg
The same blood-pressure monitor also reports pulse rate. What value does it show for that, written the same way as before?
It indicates **63** bpm
